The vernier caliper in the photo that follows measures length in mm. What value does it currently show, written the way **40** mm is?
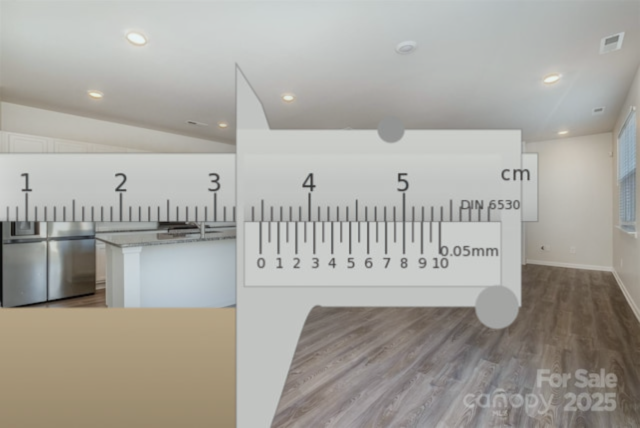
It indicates **34.8** mm
